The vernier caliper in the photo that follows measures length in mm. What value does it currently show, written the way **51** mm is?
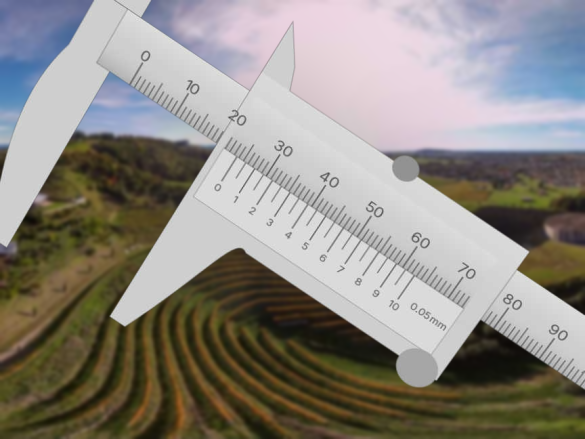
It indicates **23.6** mm
